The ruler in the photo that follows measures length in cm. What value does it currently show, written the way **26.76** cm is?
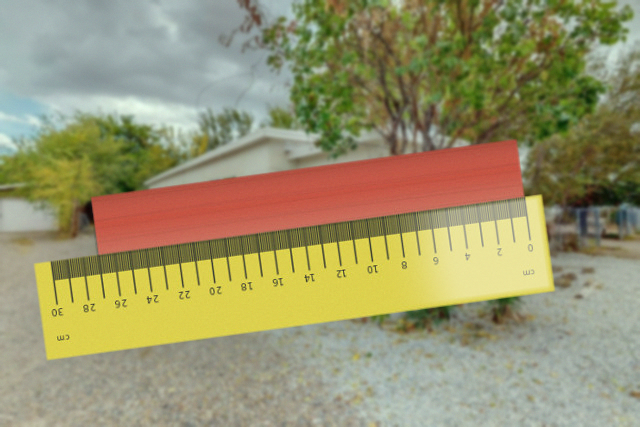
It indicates **27** cm
